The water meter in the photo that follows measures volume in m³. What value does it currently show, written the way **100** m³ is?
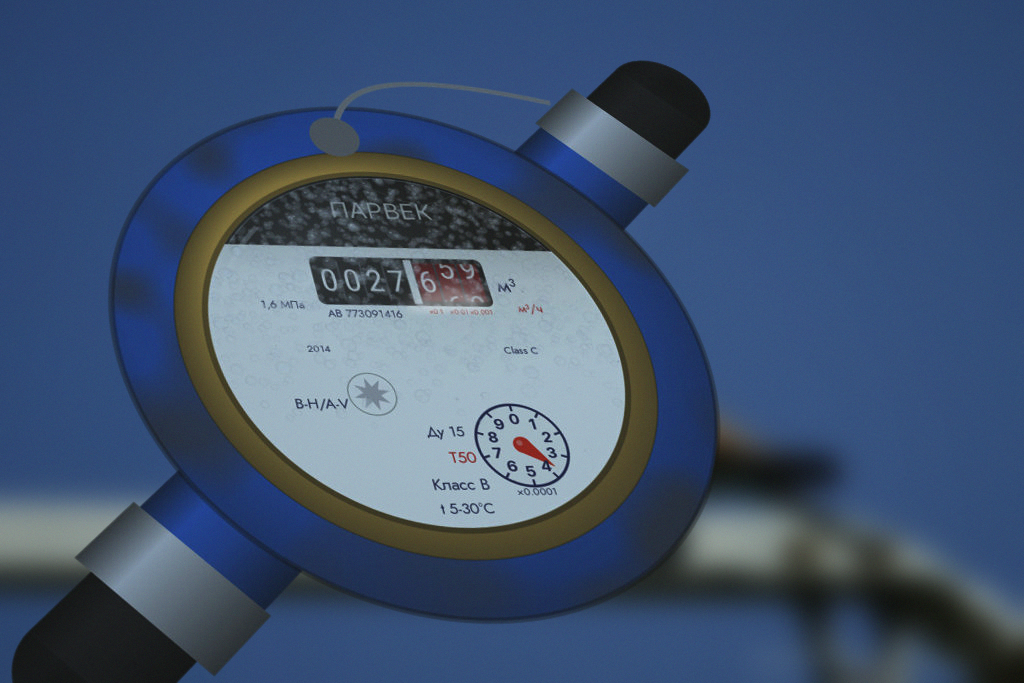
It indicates **27.6593** m³
